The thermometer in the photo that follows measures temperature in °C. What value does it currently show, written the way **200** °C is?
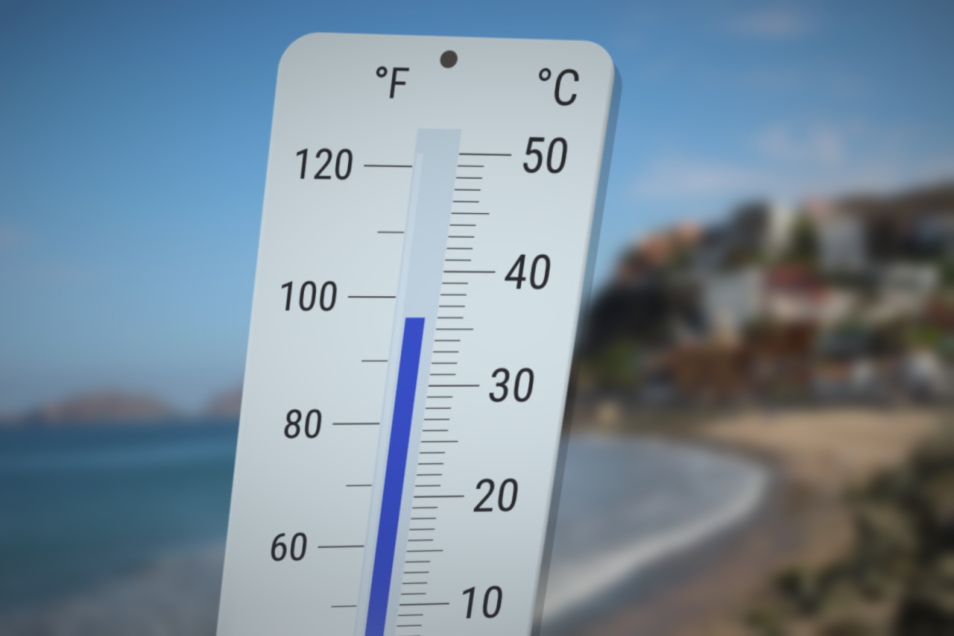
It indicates **36** °C
